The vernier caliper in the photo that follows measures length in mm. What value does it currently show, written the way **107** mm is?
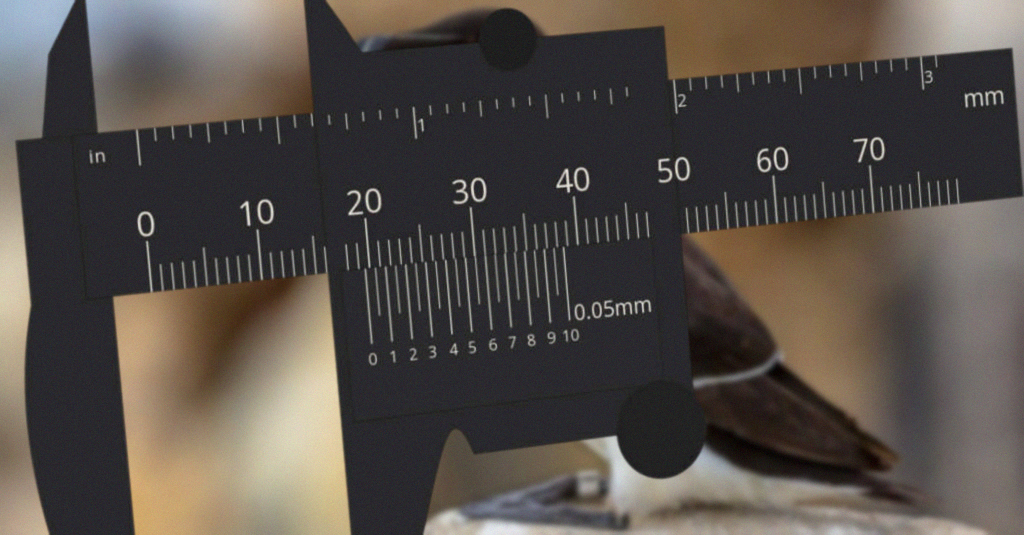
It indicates **19.6** mm
